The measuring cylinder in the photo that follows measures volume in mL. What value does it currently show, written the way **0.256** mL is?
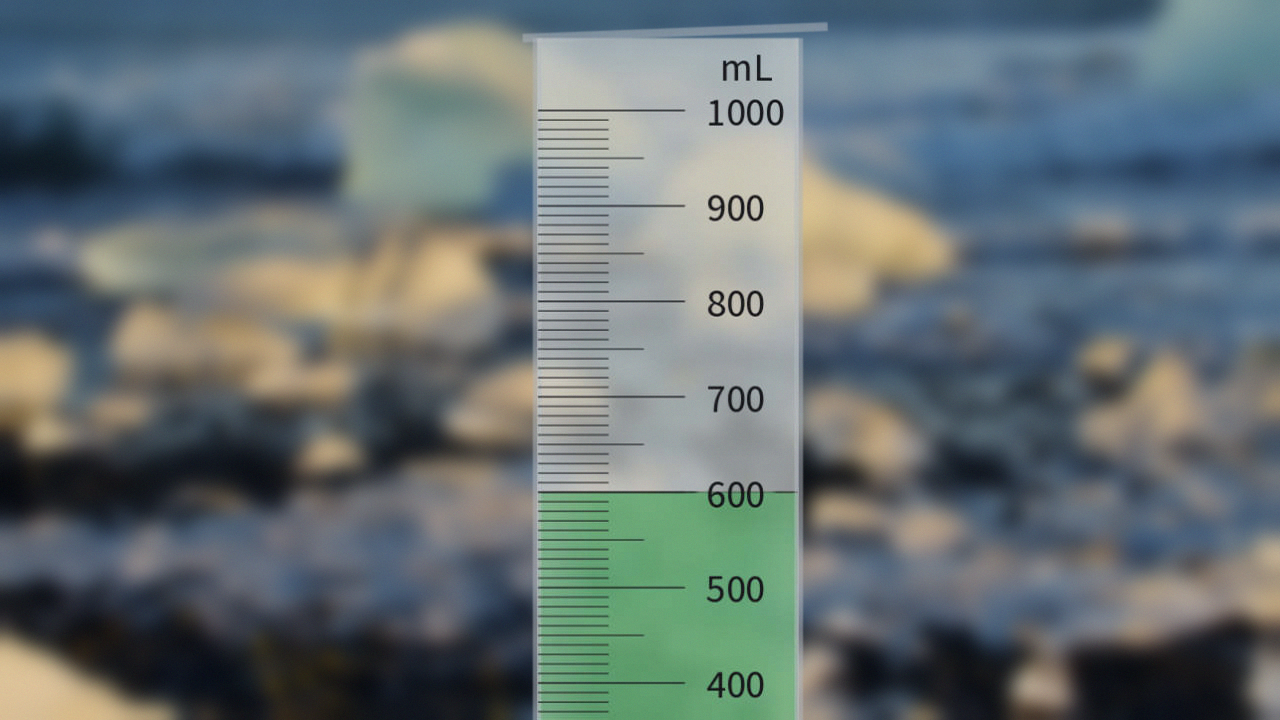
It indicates **600** mL
